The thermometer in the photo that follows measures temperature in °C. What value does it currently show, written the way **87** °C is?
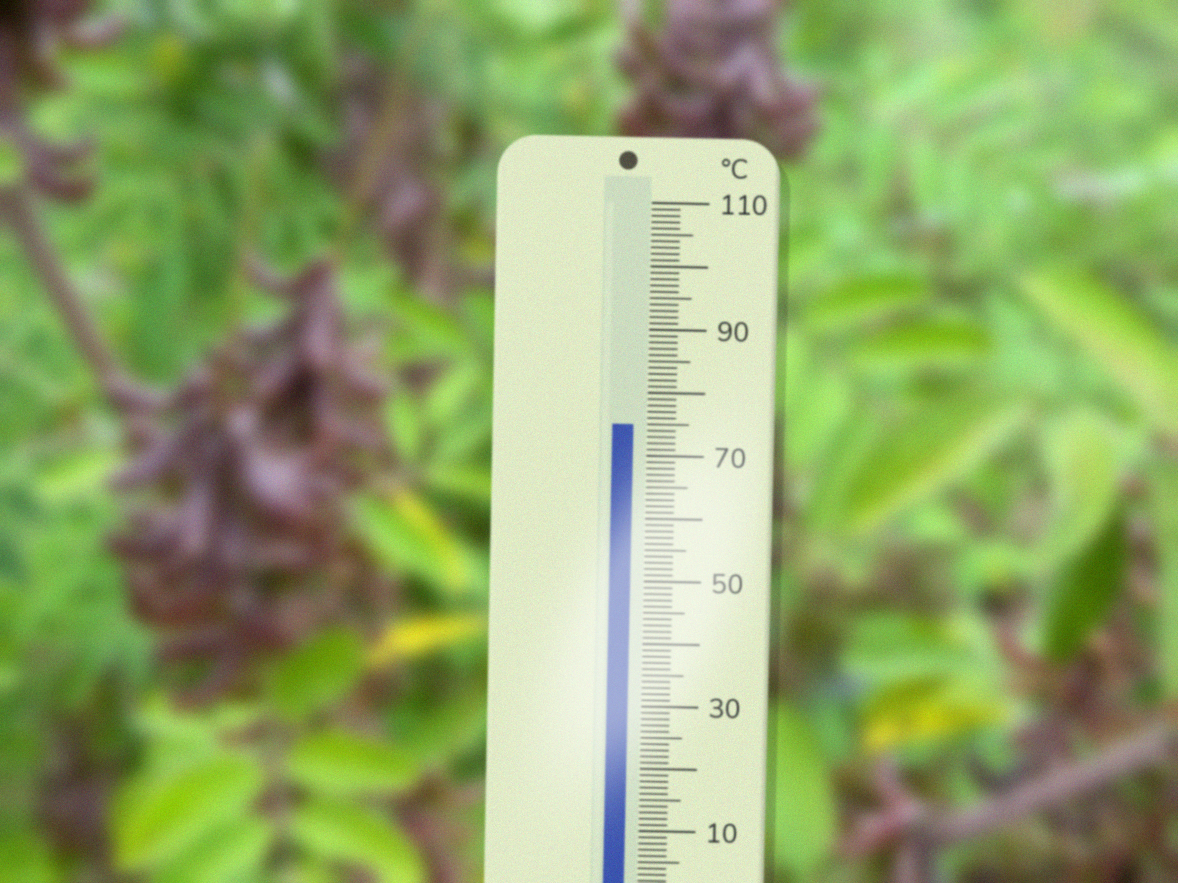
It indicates **75** °C
